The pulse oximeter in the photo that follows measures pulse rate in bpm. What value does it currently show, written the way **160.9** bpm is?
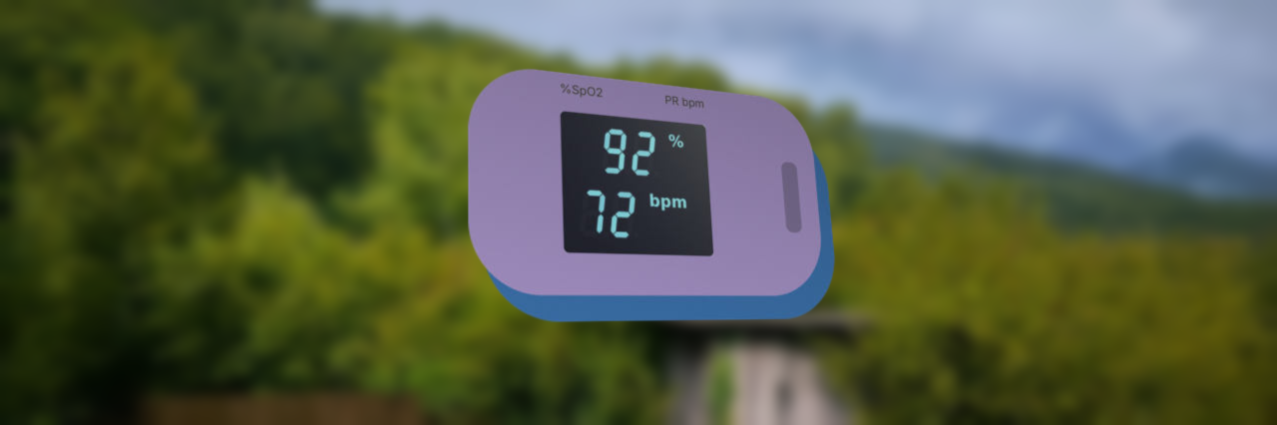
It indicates **72** bpm
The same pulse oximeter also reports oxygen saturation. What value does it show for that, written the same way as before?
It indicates **92** %
